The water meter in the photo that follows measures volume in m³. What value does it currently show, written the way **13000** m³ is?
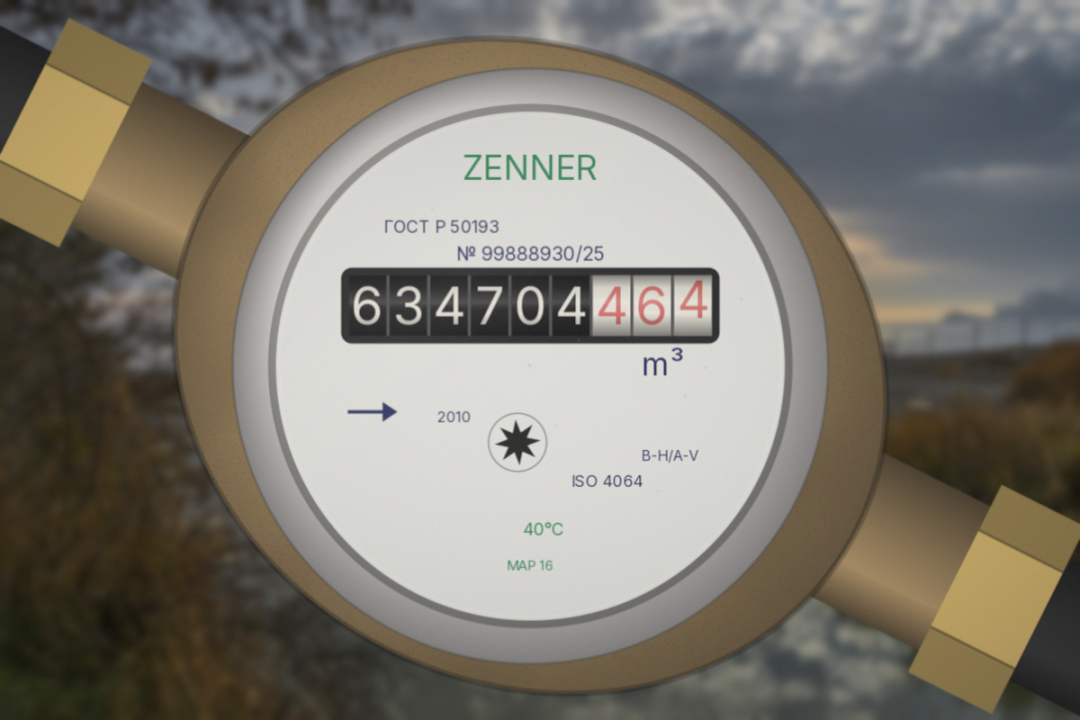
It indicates **634704.464** m³
